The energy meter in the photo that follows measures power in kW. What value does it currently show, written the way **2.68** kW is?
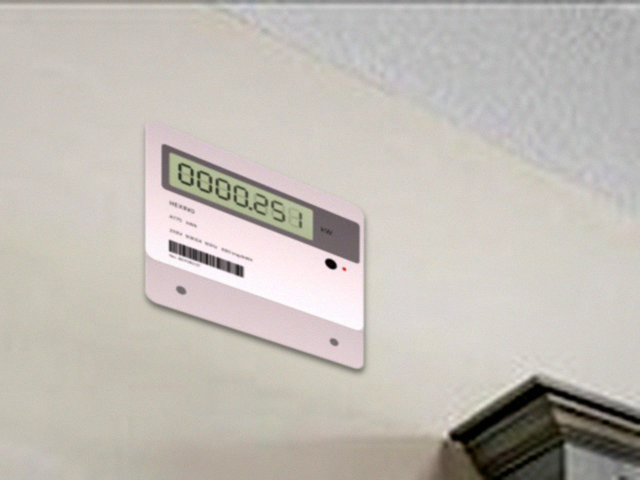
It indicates **0.251** kW
